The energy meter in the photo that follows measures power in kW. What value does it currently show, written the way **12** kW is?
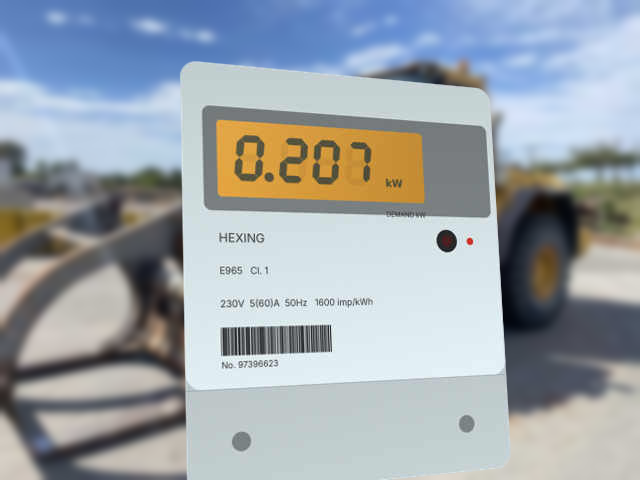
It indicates **0.207** kW
